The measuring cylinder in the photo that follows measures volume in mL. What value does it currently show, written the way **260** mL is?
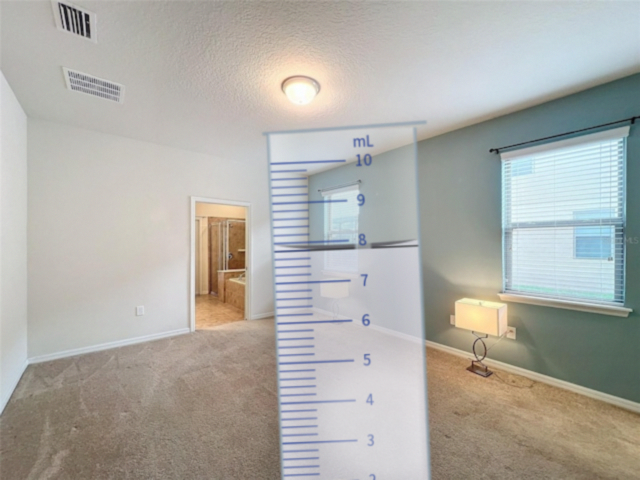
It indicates **7.8** mL
